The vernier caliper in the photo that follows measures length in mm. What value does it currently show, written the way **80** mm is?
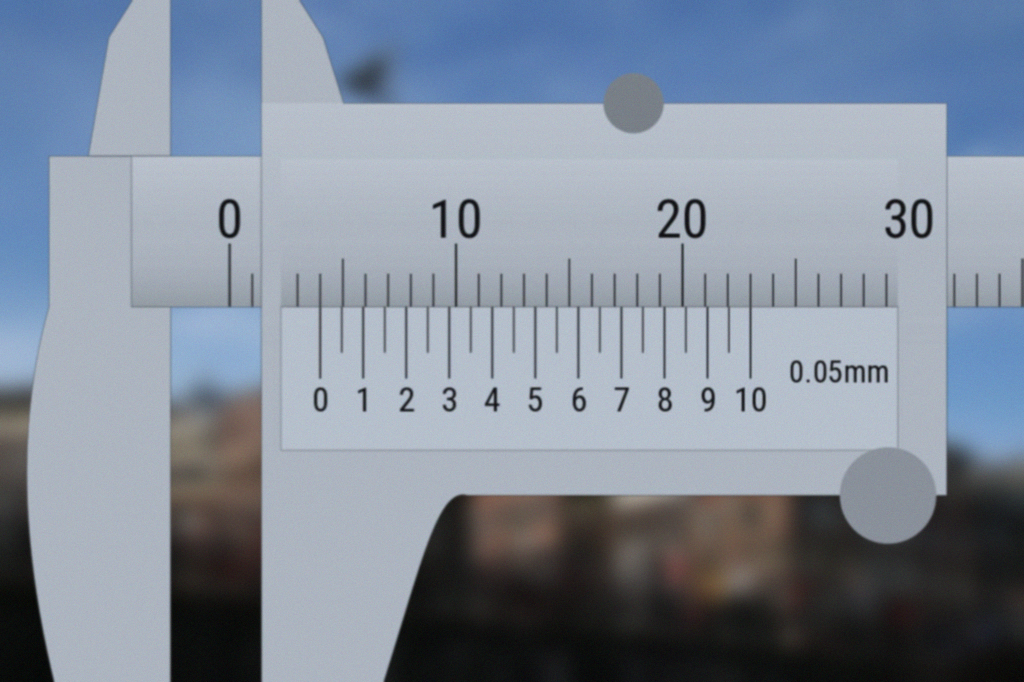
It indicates **4.0** mm
